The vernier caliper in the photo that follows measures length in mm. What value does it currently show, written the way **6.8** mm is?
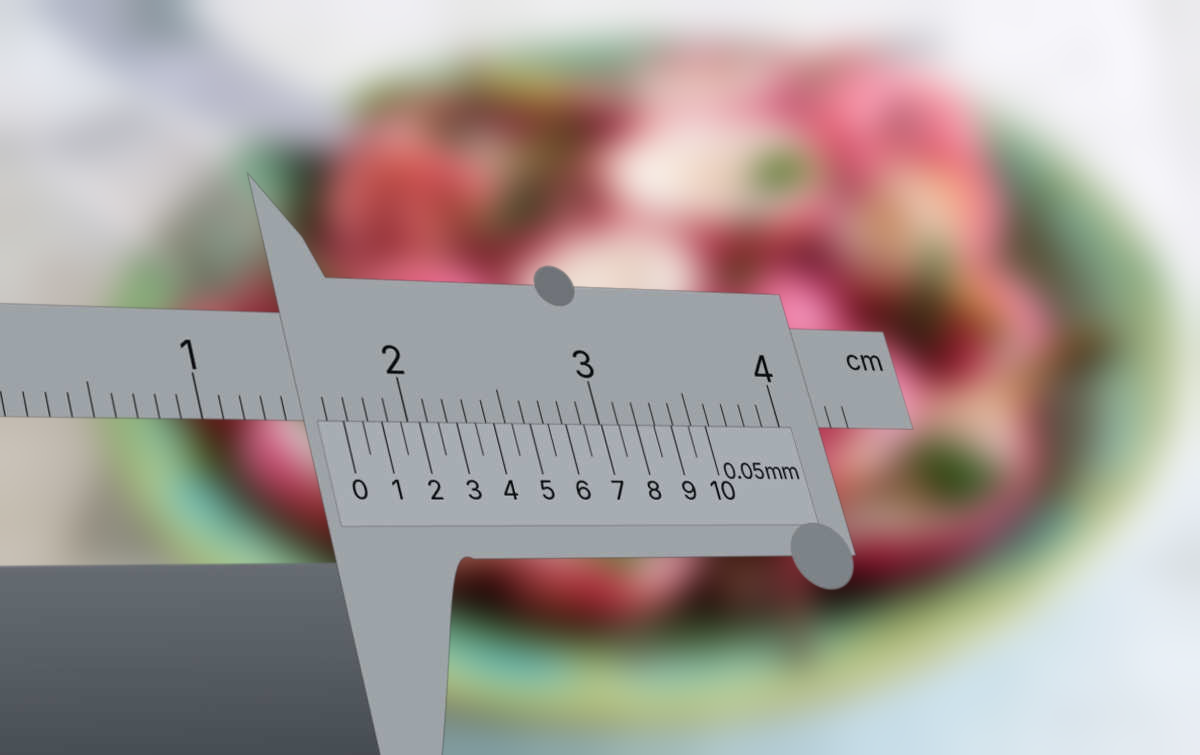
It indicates **16.8** mm
